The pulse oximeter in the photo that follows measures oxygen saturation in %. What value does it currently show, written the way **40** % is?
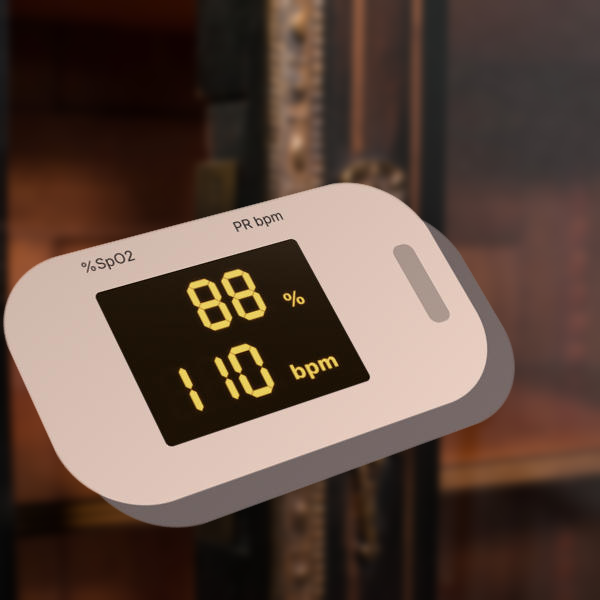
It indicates **88** %
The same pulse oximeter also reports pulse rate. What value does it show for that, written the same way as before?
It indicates **110** bpm
